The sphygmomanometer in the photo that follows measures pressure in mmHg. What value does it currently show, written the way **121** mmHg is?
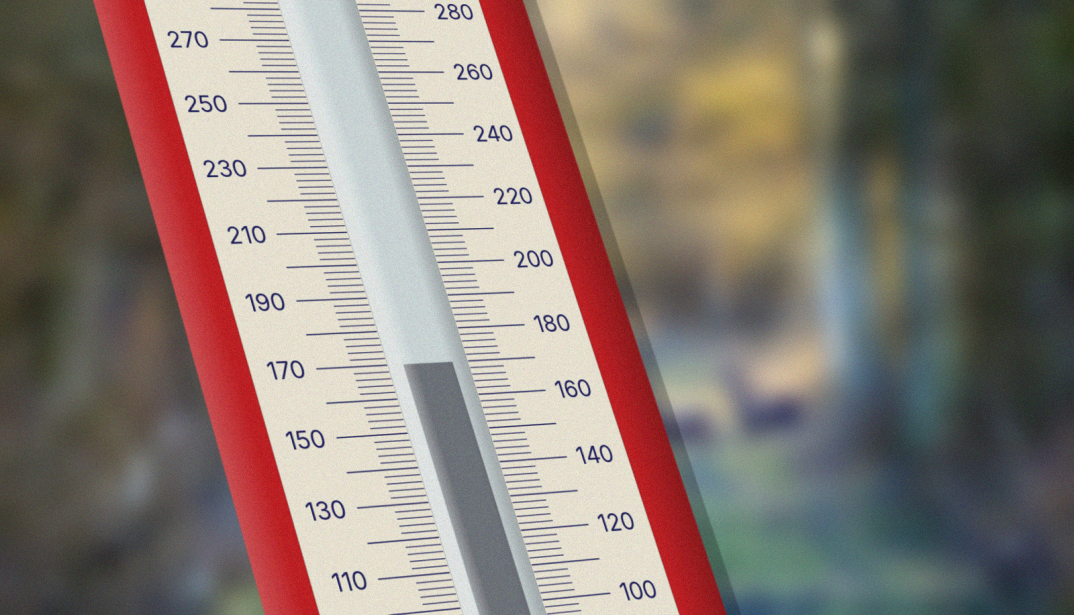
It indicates **170** mmHg
